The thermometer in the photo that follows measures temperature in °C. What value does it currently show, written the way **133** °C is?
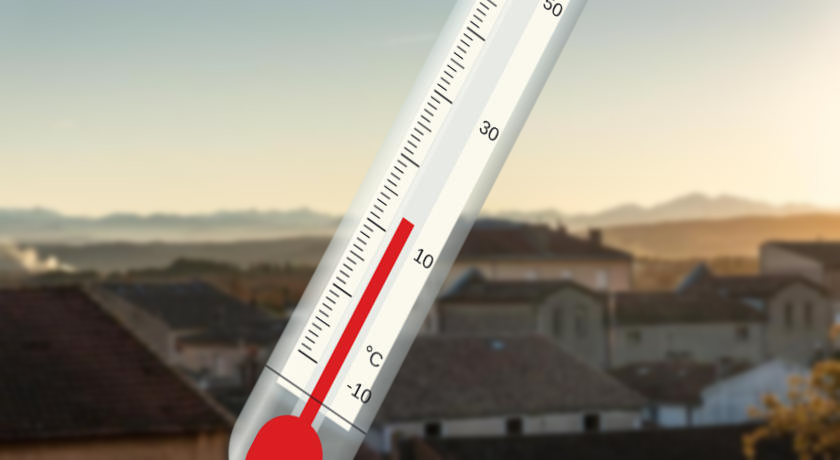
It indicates **13** °C
